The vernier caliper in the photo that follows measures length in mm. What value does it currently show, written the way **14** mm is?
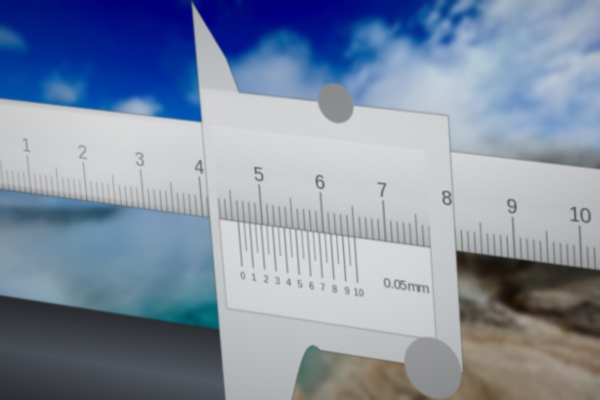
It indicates **46.0** mm
